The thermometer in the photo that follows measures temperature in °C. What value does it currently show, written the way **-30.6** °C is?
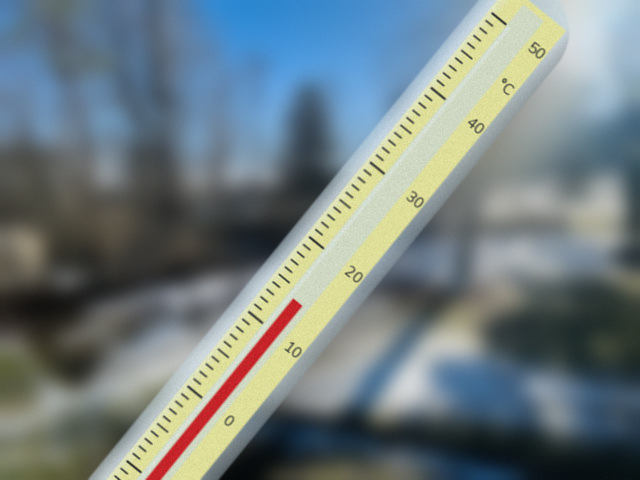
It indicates **14** °C
